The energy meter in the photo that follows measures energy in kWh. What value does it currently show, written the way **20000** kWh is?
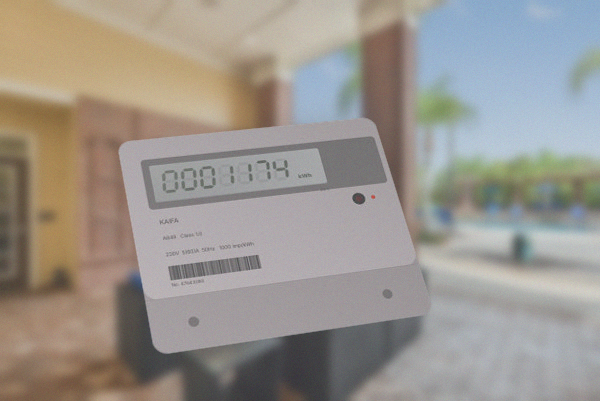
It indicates **1174** kWh
